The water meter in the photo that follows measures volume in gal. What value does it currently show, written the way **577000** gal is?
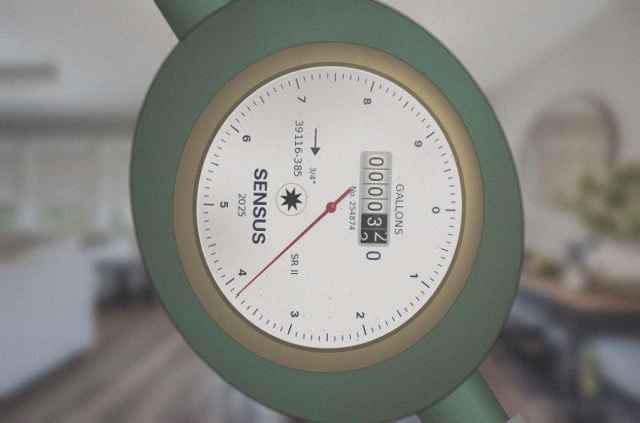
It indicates **323.8** gal
